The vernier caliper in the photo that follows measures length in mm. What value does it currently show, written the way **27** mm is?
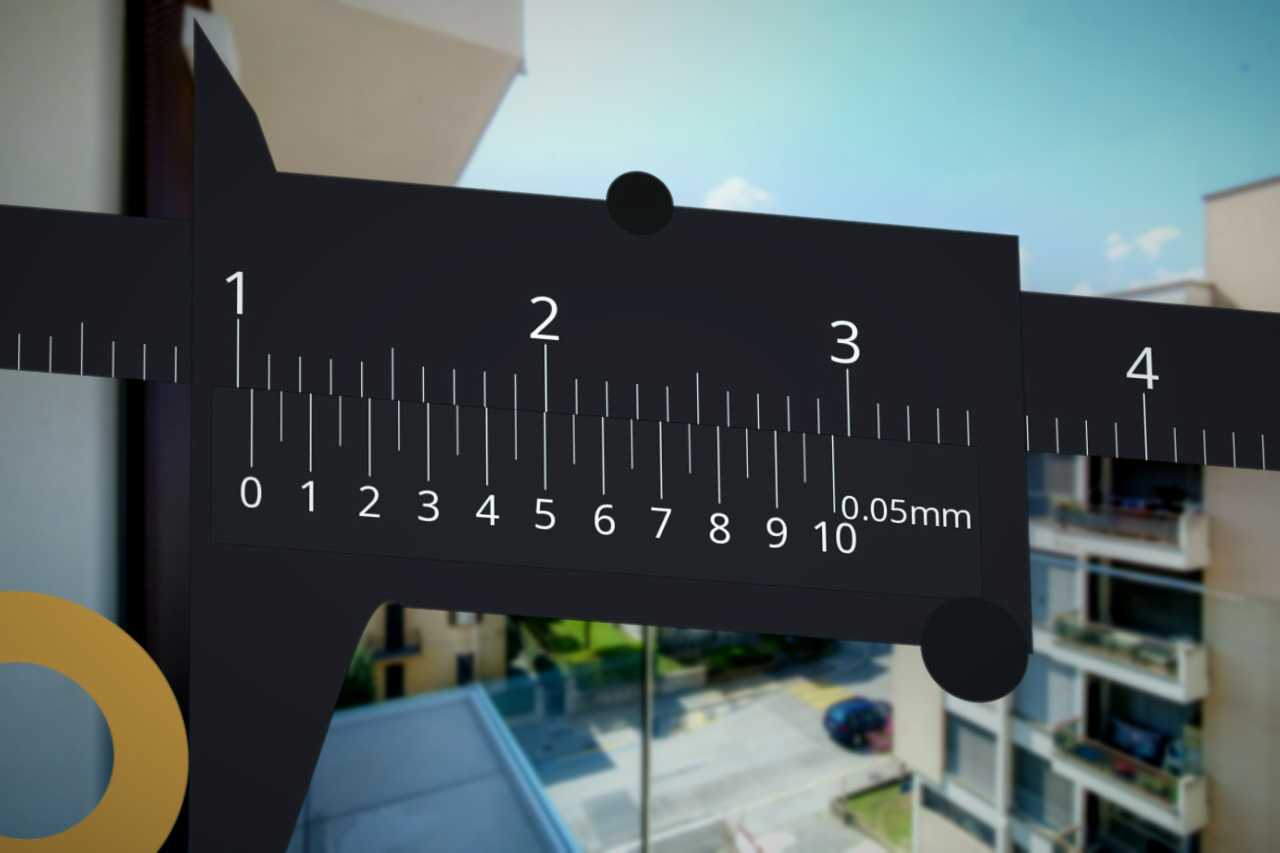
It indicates **10.45** mm
